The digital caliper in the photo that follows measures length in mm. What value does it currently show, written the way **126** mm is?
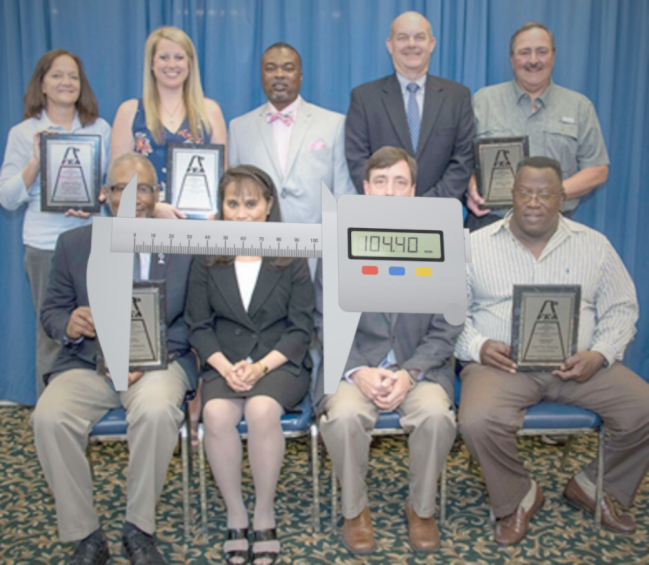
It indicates **104.40** mm
